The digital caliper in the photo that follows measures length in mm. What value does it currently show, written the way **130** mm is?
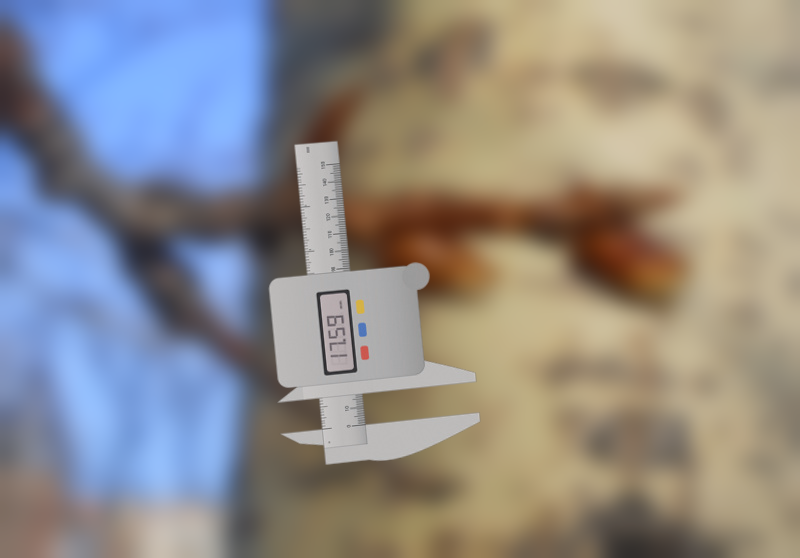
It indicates **17.59** mm
